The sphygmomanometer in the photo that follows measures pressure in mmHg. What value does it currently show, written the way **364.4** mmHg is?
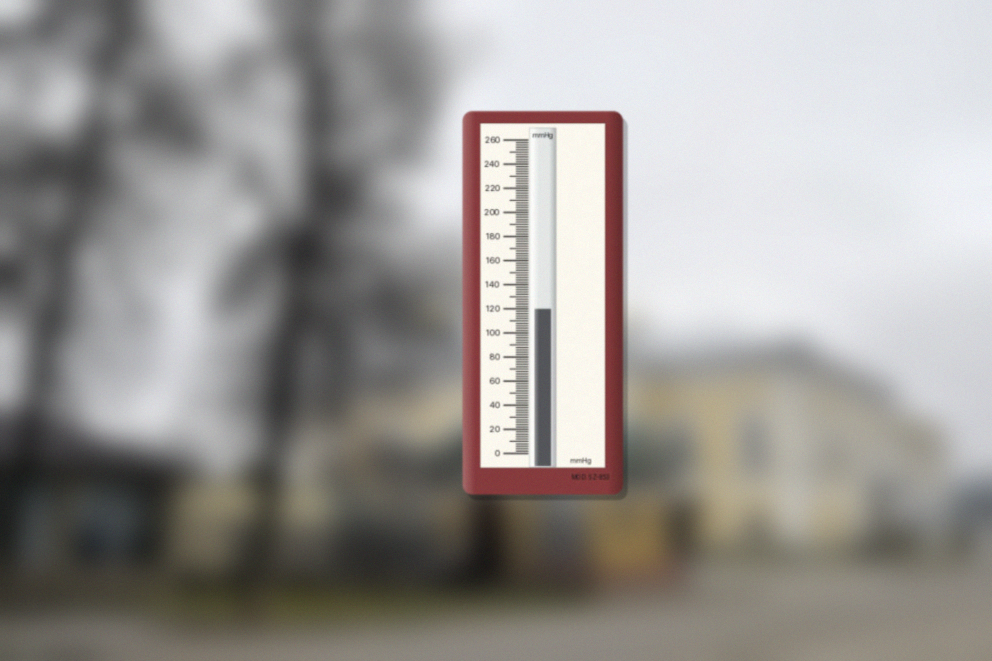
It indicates **120** mmHg
